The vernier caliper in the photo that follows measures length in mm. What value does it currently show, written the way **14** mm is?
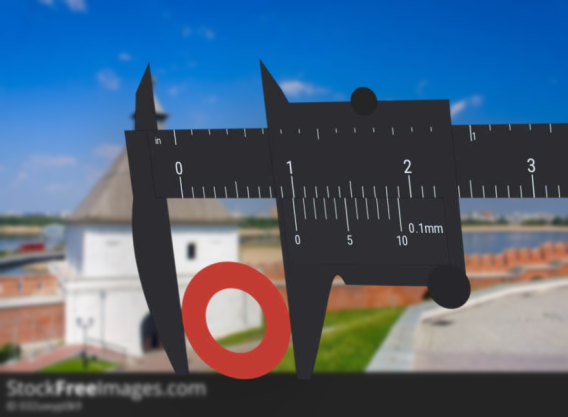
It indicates **9.9** mm
